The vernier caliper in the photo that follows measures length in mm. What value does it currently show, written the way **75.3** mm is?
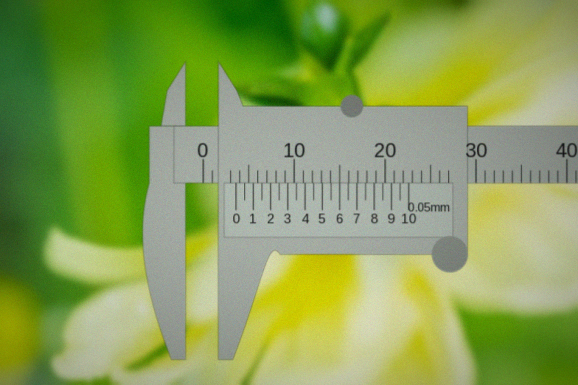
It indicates **3.6** mm
